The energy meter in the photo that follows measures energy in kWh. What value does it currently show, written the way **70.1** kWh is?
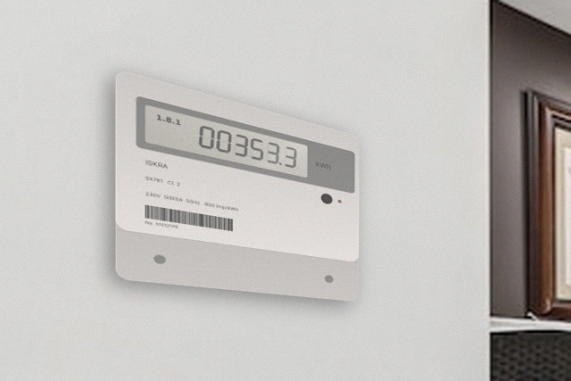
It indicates **353.3** kWh
